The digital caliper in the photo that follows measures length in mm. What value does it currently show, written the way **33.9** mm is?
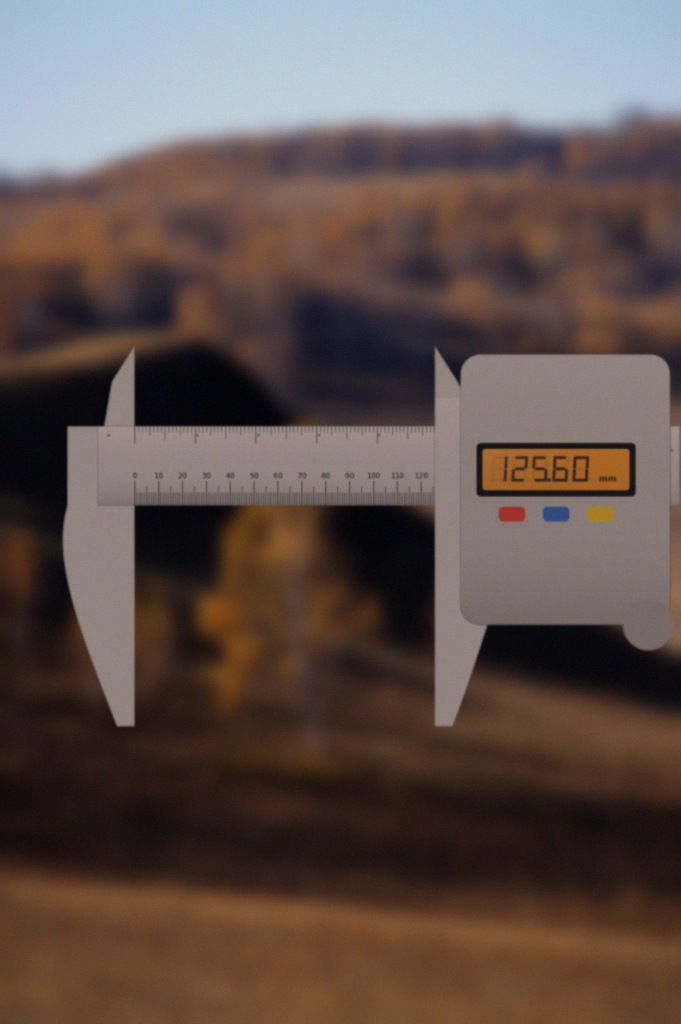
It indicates **125.60** mm
